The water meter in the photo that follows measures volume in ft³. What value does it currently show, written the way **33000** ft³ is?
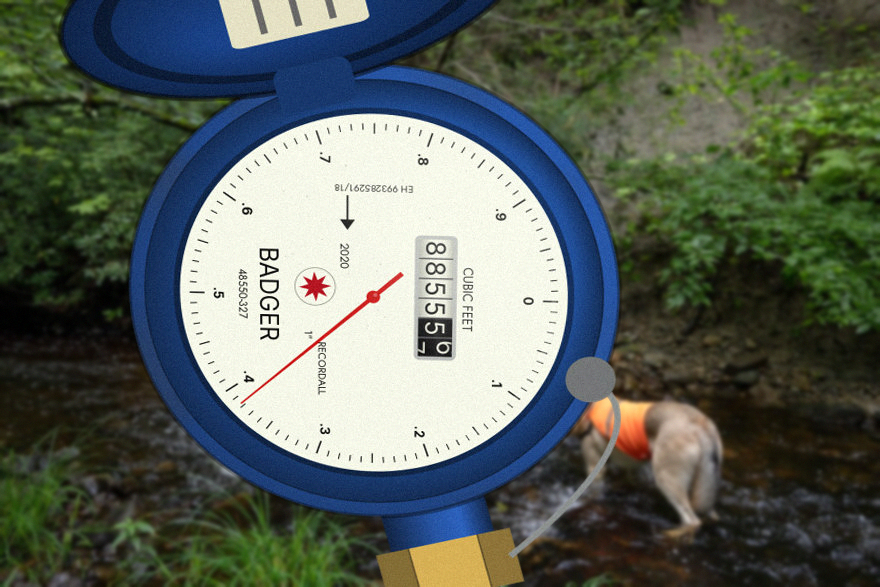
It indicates **885556.38** ft³
